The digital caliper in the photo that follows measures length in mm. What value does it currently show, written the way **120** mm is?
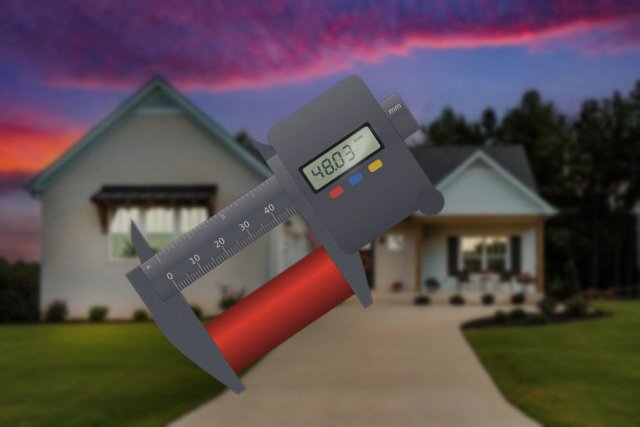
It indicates **48.03** mm
